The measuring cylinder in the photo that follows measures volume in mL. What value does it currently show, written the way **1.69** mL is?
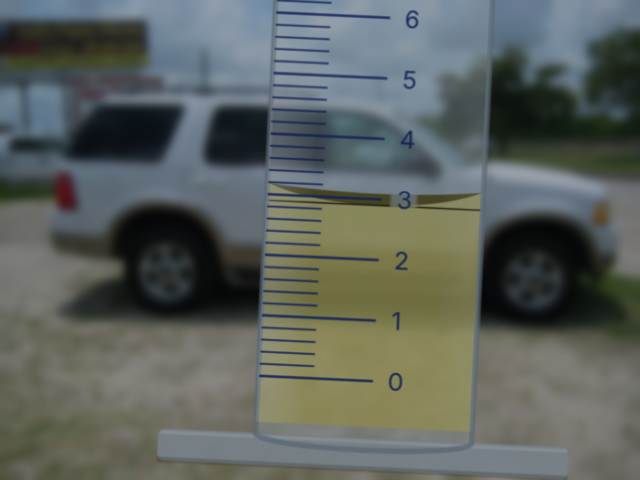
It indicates **2.9** mL
